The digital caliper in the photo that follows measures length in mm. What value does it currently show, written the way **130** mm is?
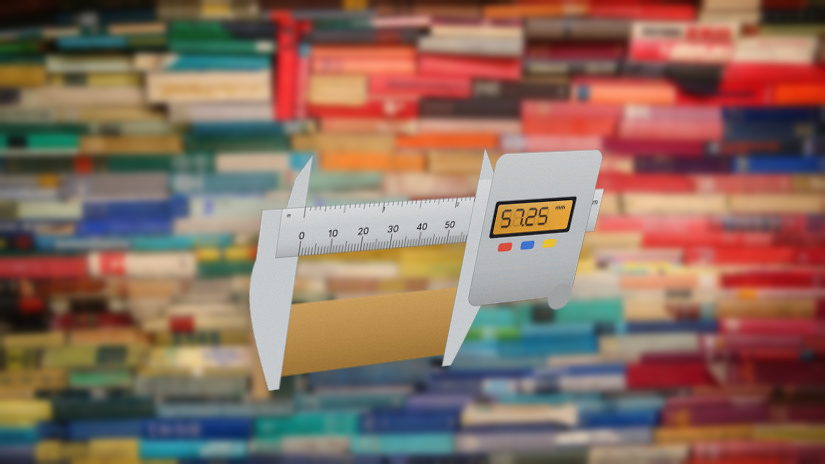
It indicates **57.25** mm
